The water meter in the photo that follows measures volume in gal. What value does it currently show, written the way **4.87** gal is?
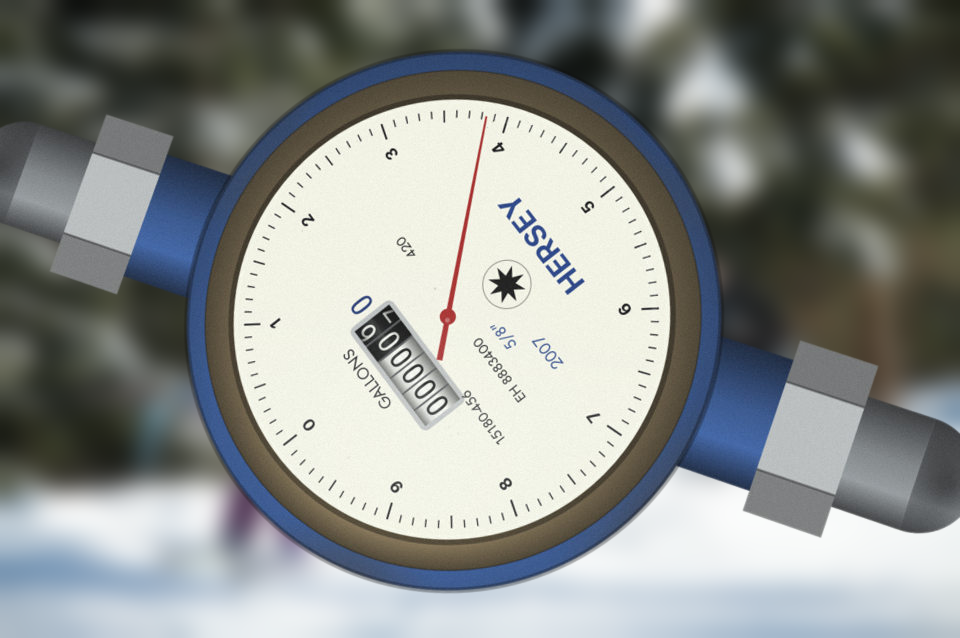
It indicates **63.8** gal
